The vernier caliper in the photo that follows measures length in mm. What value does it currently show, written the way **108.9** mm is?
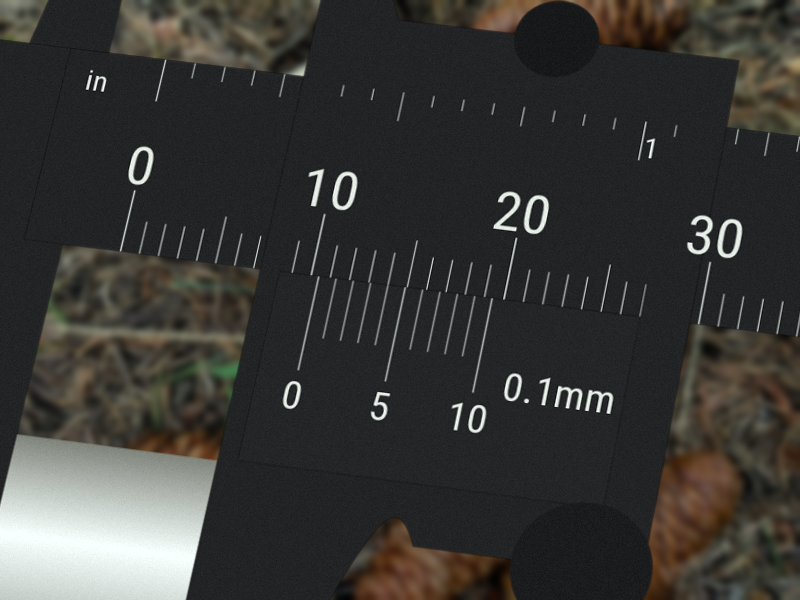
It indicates **10.4** mm
